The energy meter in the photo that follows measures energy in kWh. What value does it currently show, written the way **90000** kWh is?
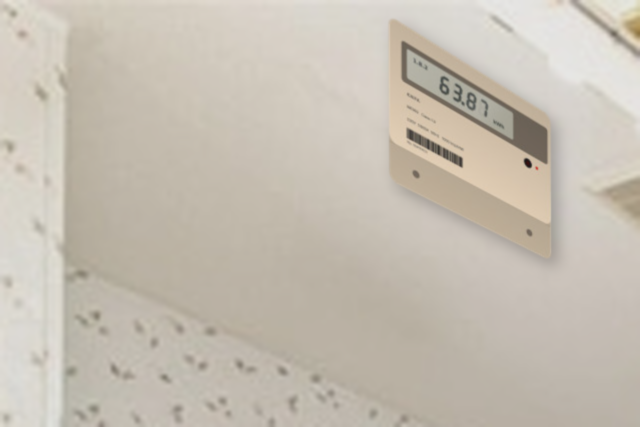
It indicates **63.87** kWh
